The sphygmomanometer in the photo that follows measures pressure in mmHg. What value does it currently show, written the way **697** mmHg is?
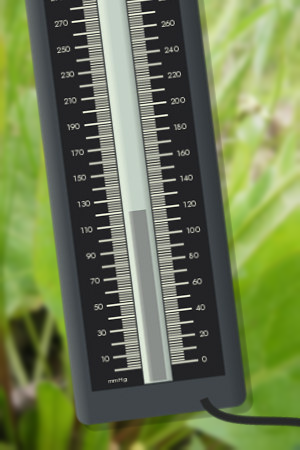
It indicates **120** mmHg
